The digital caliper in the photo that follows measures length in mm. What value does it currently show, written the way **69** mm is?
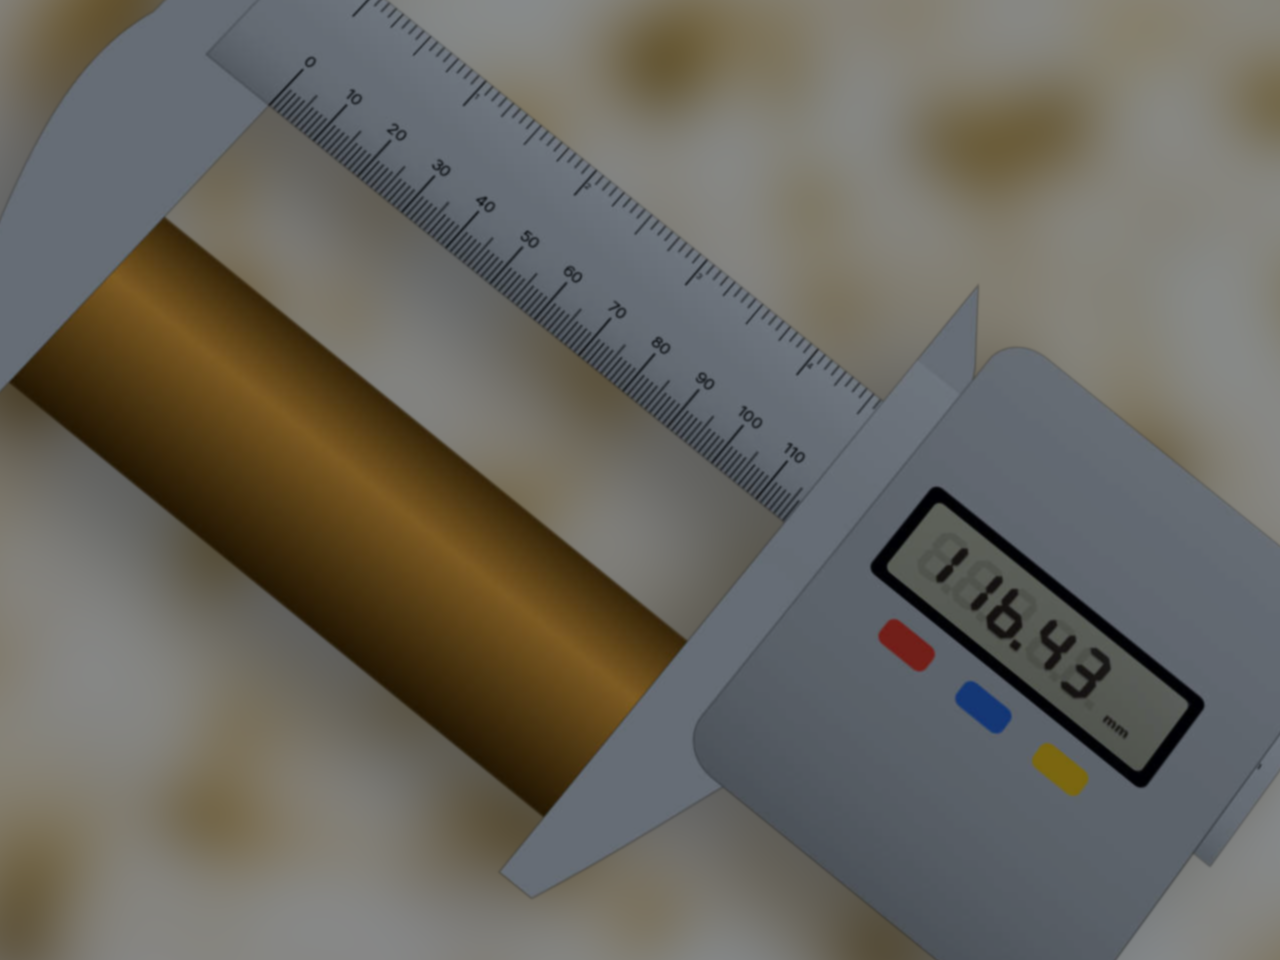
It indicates **116.43** mm
